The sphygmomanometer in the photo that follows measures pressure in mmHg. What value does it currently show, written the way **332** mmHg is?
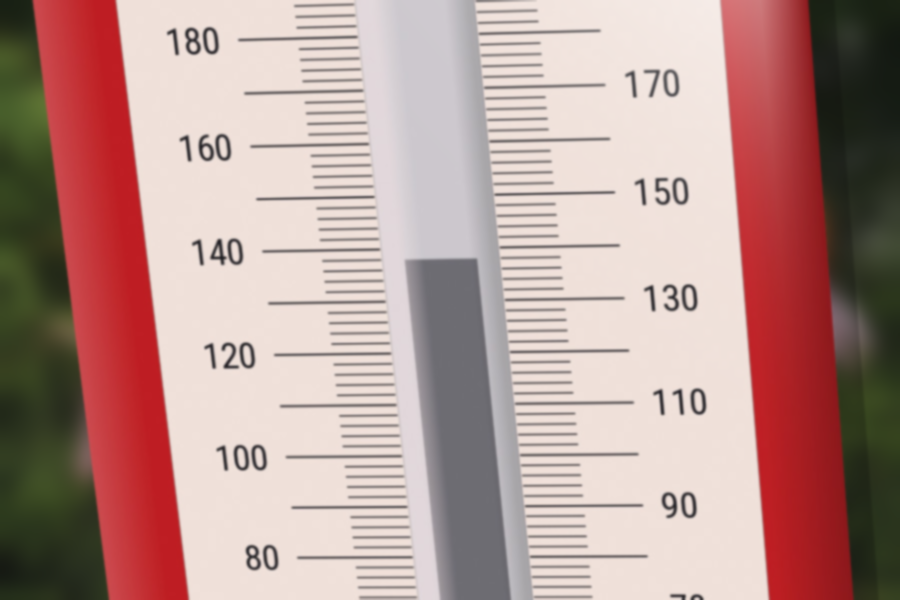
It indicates **138** mmHg
